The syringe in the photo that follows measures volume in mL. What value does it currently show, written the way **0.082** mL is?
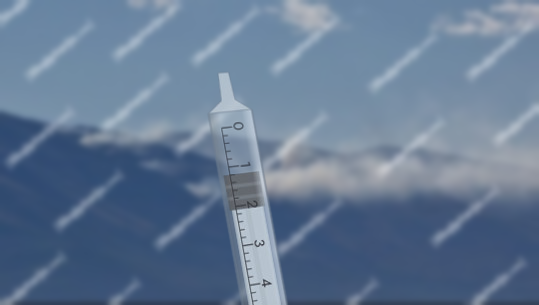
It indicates **1.2** mL
